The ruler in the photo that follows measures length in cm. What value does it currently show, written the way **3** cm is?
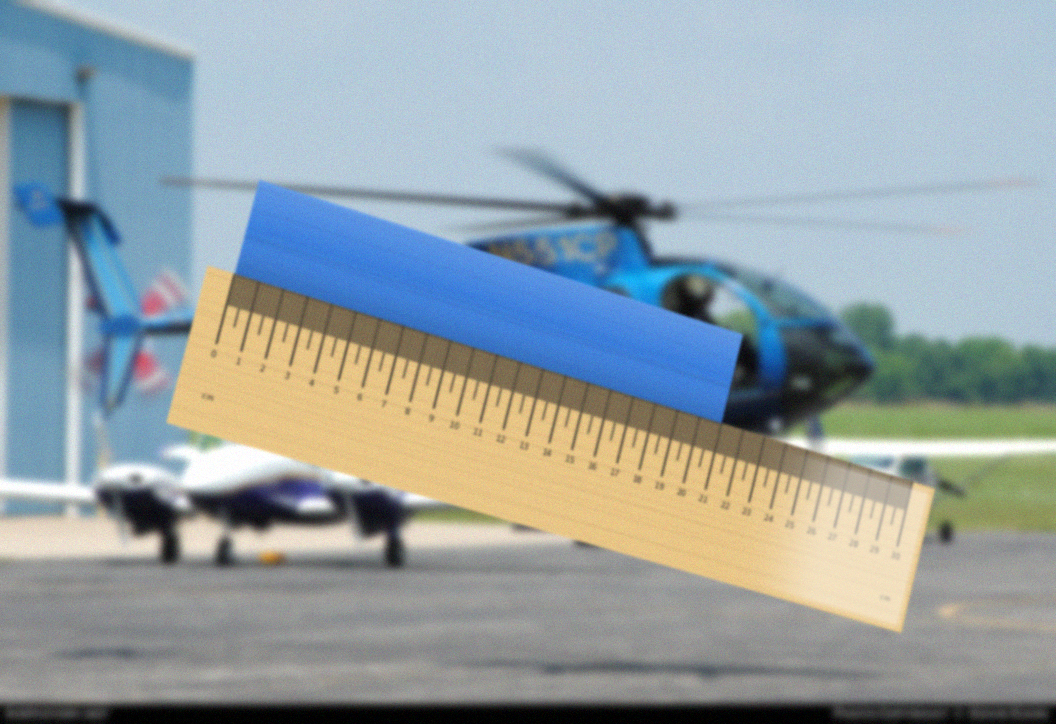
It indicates **21** cm
